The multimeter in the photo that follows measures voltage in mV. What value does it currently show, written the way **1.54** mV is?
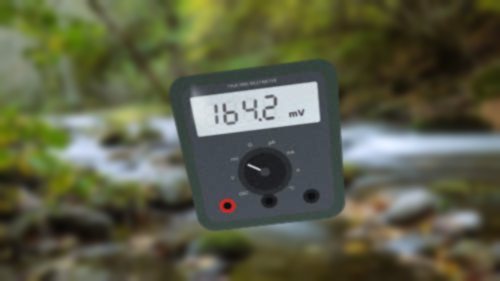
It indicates **164.2** mV
